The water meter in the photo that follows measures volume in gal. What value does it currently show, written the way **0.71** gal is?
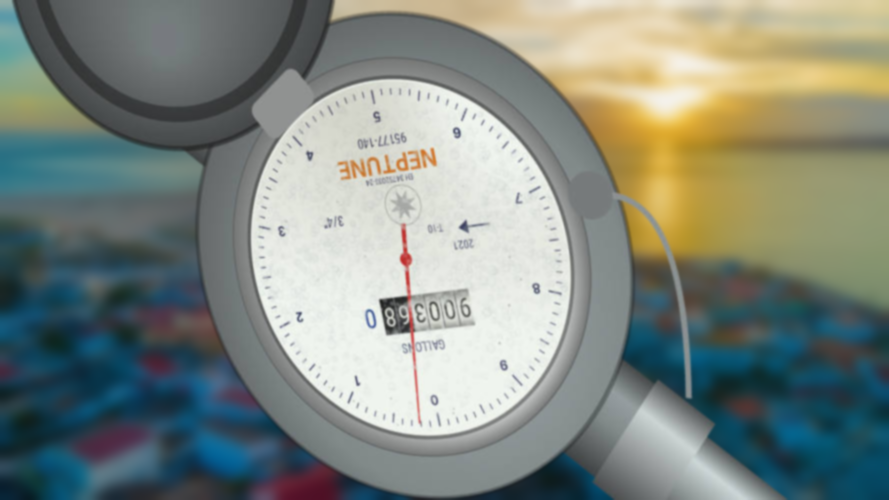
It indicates **9003680.2** gal
